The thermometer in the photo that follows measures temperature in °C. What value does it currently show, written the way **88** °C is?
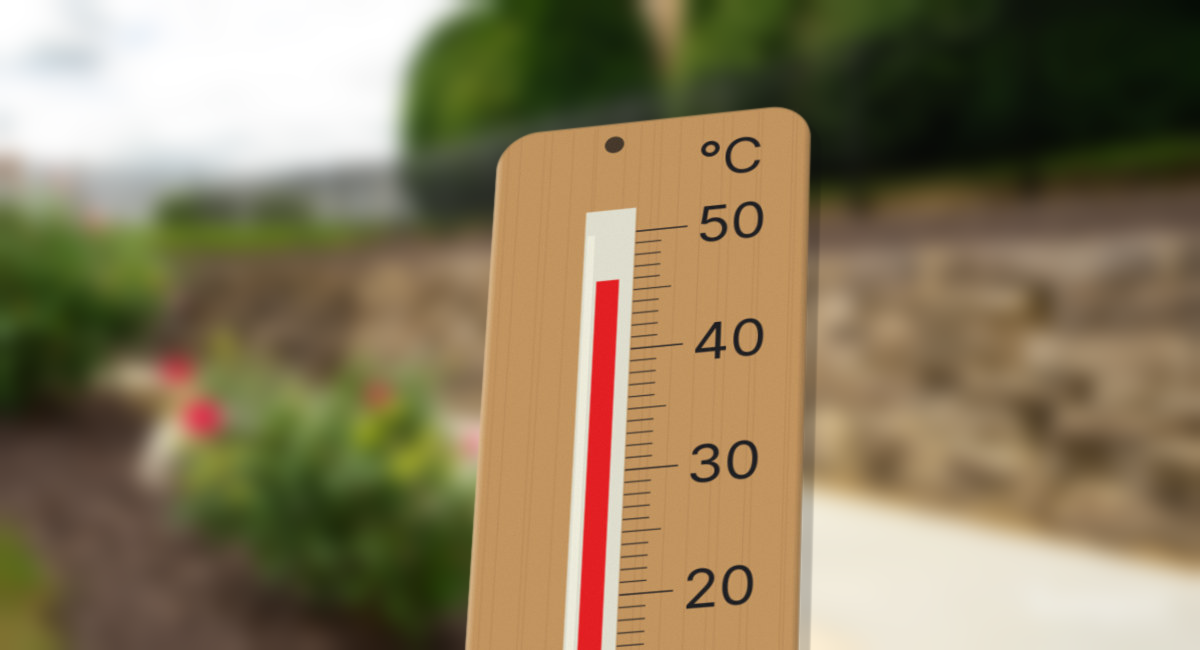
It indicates **46** °C
